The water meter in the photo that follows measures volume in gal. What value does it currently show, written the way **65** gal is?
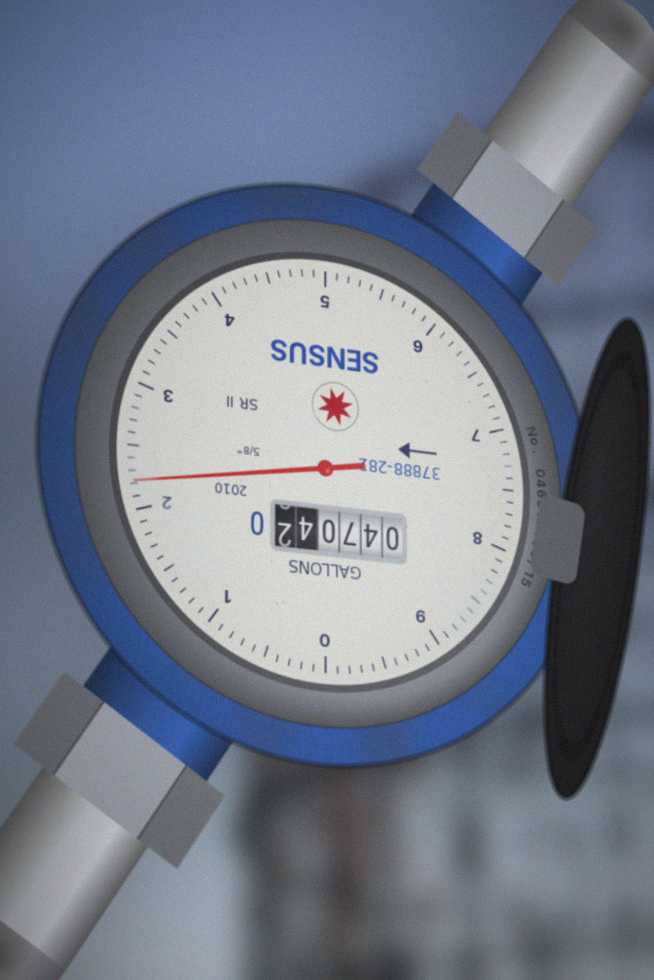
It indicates **470422.2** gal
